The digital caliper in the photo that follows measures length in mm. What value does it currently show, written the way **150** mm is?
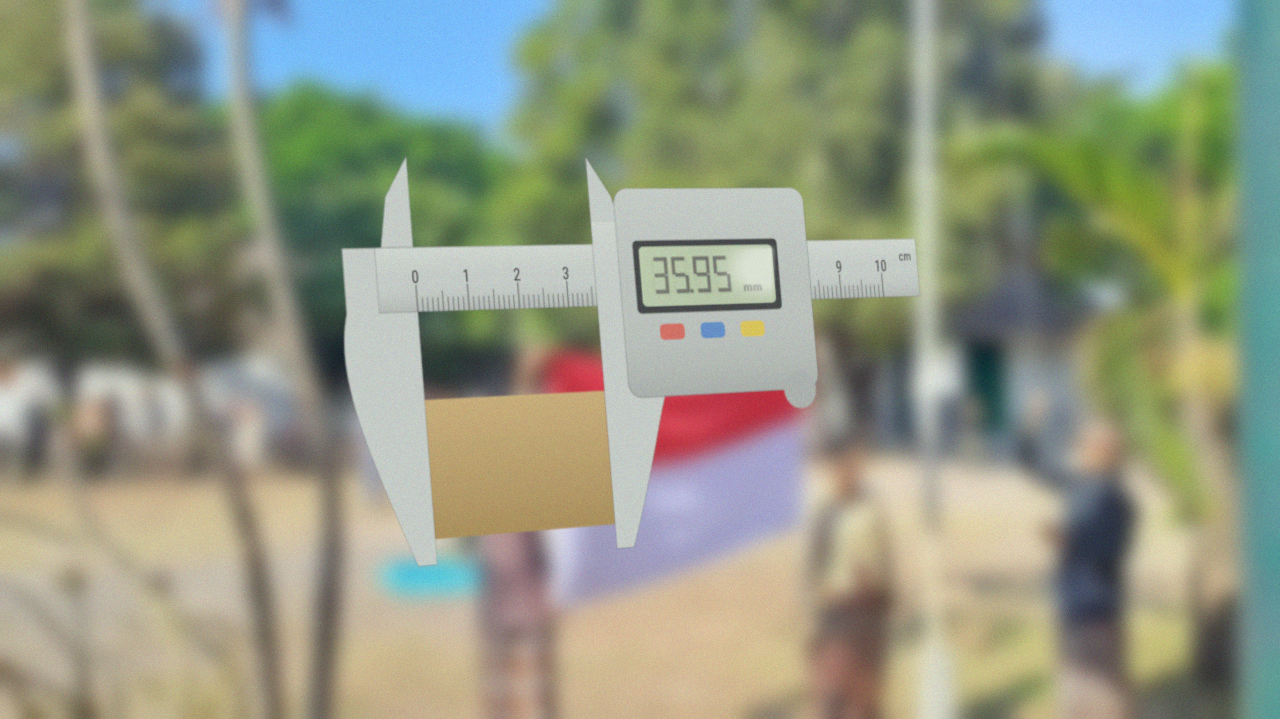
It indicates **35.95** mm
